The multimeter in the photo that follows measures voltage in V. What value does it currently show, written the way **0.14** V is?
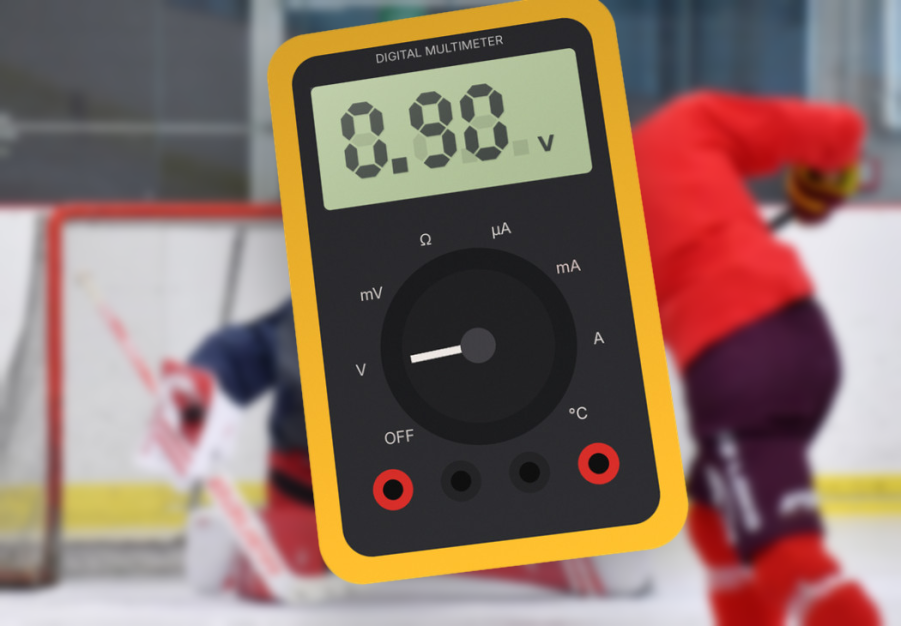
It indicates **0.90** V
